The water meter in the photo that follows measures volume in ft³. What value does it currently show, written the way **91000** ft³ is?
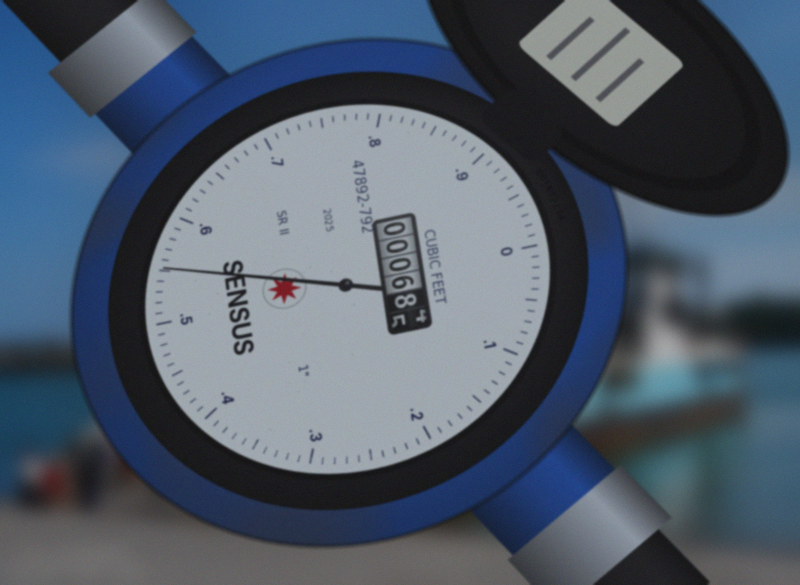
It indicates **684.55** ft³
